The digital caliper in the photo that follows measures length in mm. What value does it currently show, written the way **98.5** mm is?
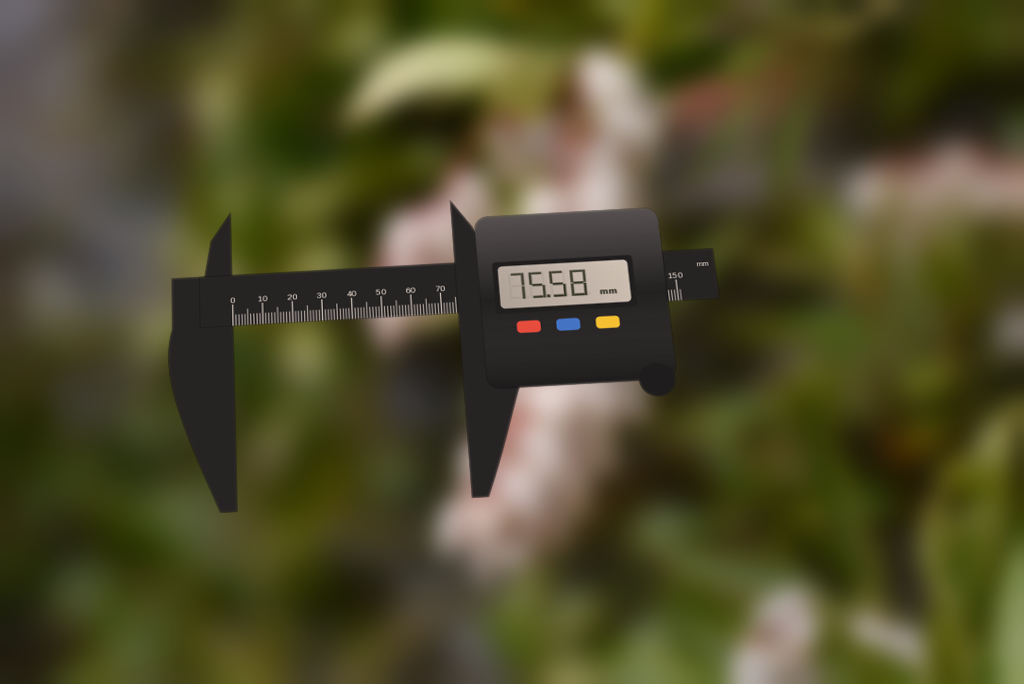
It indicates **75.58** mm
